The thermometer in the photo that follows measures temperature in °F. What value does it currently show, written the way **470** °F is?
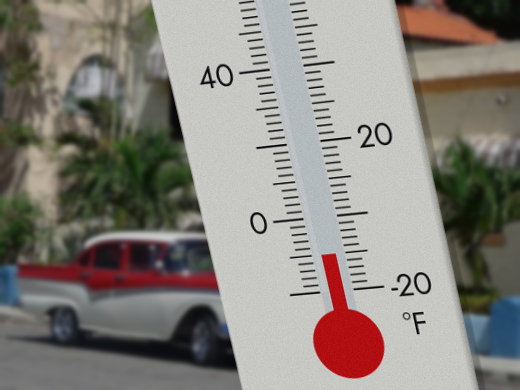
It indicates **-10** °F
